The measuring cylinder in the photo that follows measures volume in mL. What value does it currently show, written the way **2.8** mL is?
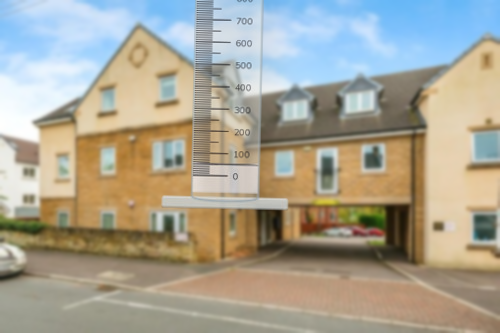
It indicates **50** mL
